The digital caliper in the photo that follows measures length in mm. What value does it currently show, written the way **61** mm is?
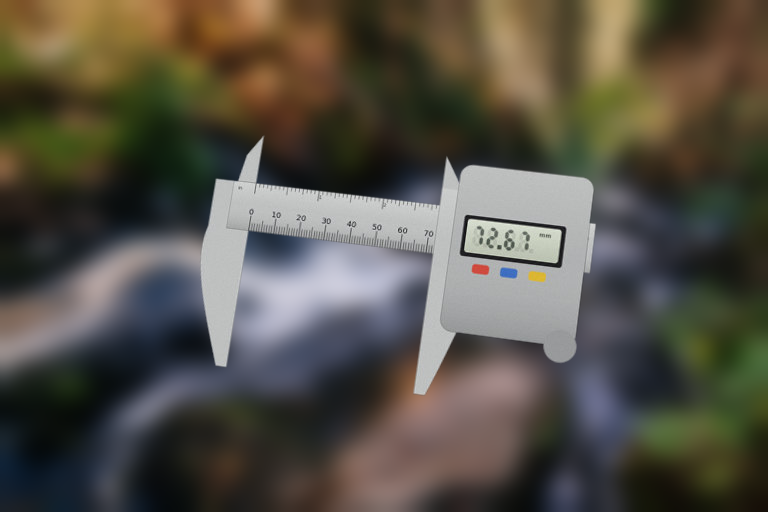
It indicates **72.67** mm
